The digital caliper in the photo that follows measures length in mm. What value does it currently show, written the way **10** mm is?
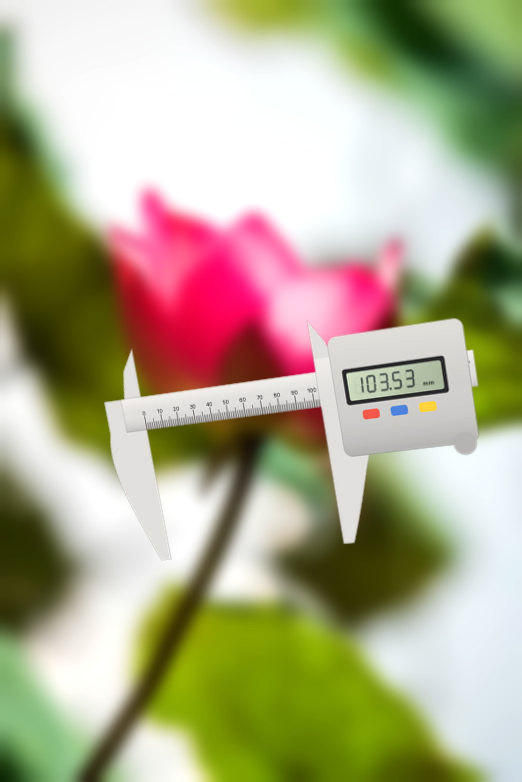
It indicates **103.53** mm
